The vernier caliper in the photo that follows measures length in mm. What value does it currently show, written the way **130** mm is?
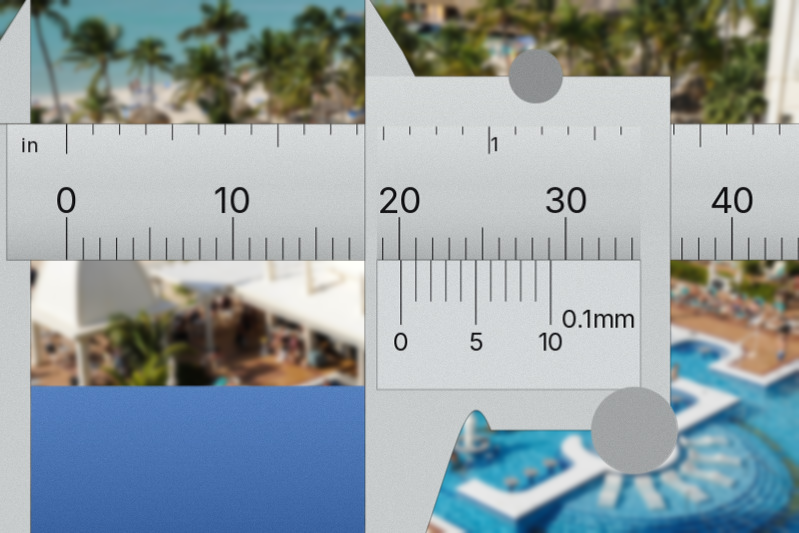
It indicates **20.1** mm
